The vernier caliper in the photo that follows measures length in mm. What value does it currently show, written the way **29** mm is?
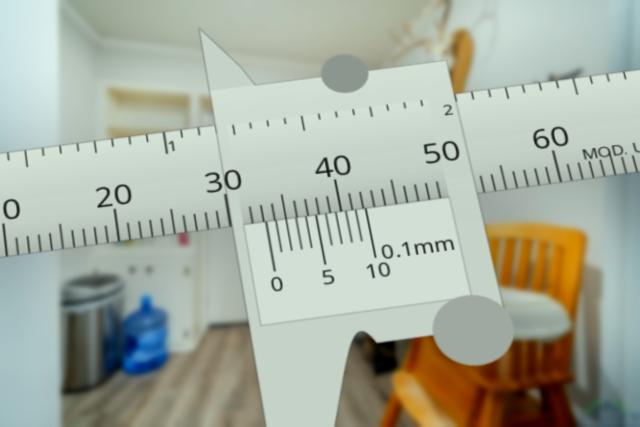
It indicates **33.2** mm
